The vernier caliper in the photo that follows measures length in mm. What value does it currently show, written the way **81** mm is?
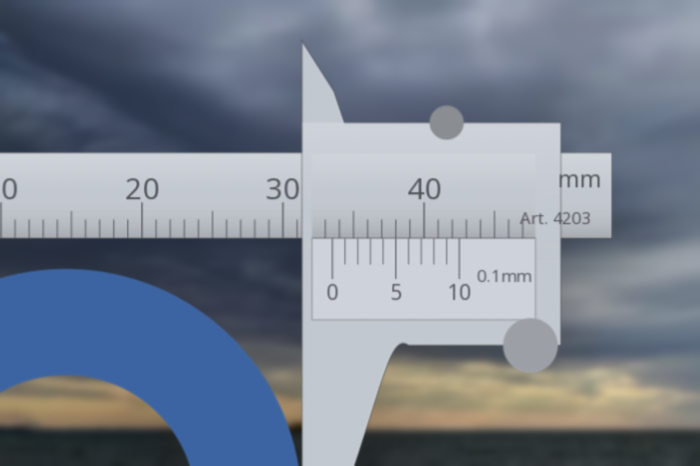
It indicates **33.5** mm
